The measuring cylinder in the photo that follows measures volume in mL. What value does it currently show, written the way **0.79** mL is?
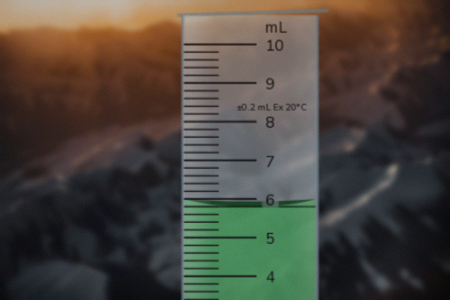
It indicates **5.8** mL
